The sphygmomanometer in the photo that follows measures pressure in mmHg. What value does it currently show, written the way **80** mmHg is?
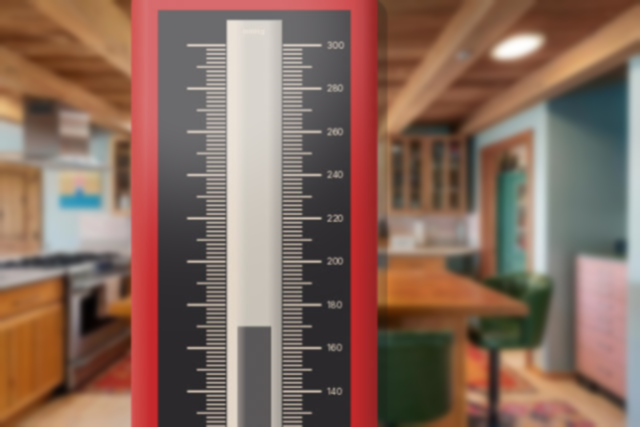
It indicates **170** mmHg
